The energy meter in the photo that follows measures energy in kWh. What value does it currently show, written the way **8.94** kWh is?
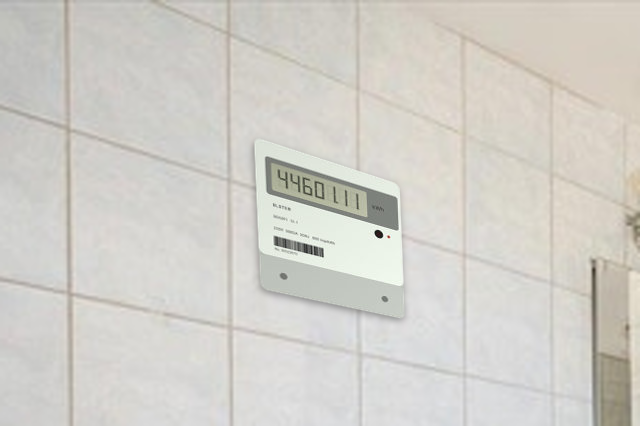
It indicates **44601.11** kWh
